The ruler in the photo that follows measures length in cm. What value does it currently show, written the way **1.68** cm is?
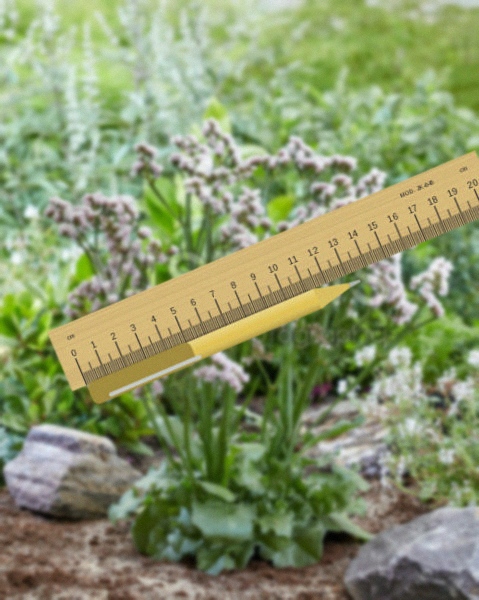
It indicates **13.5** cm
